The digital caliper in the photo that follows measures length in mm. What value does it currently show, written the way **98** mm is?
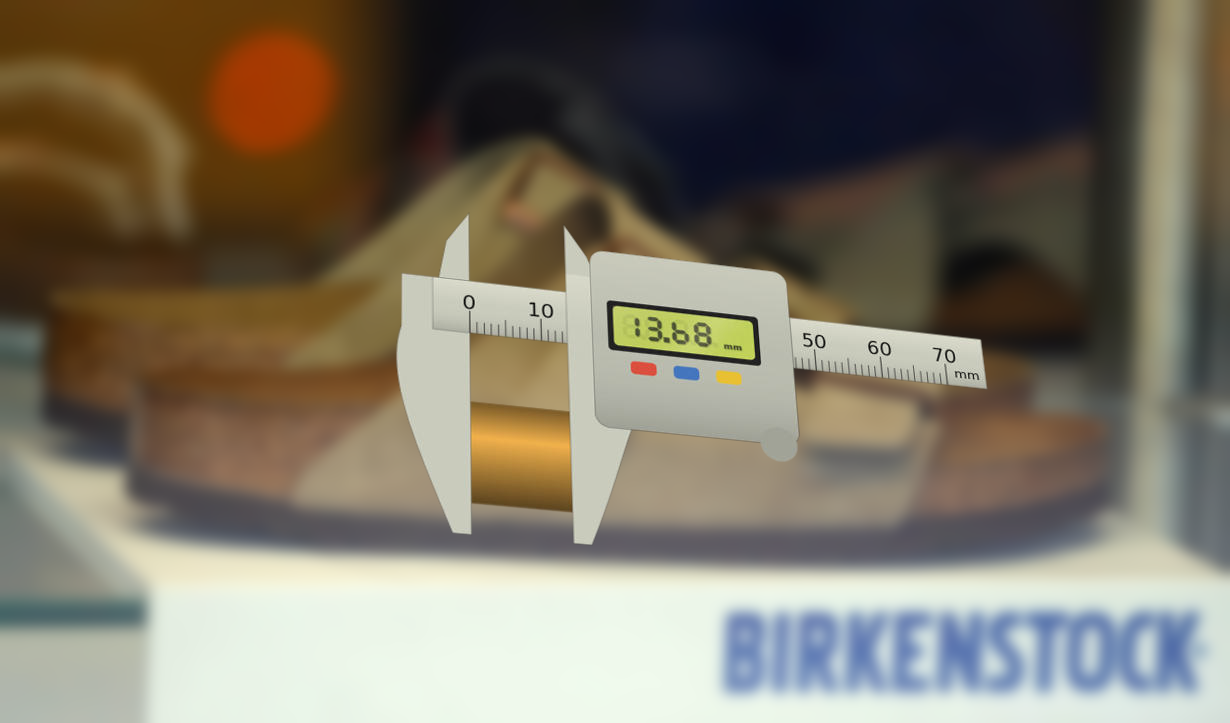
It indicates **13.68** mm
